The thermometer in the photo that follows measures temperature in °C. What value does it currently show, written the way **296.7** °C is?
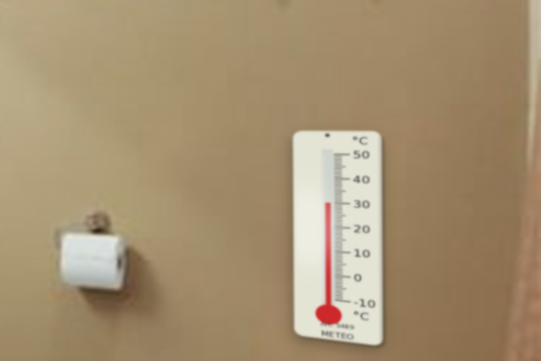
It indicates **30** °C
